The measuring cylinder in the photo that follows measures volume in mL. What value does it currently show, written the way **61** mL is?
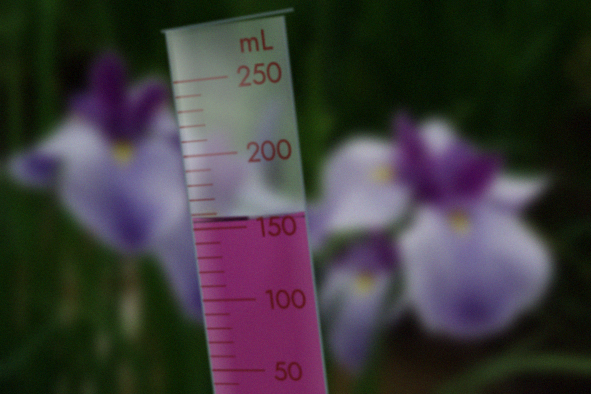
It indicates **155** mL
